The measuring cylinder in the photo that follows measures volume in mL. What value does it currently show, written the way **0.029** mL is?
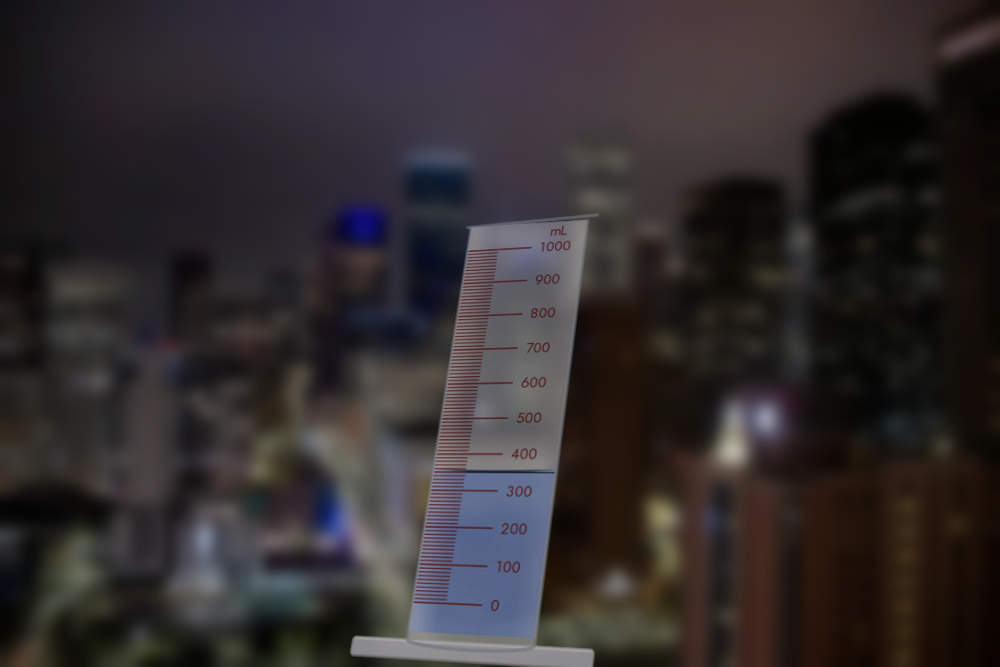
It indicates **350** mL
